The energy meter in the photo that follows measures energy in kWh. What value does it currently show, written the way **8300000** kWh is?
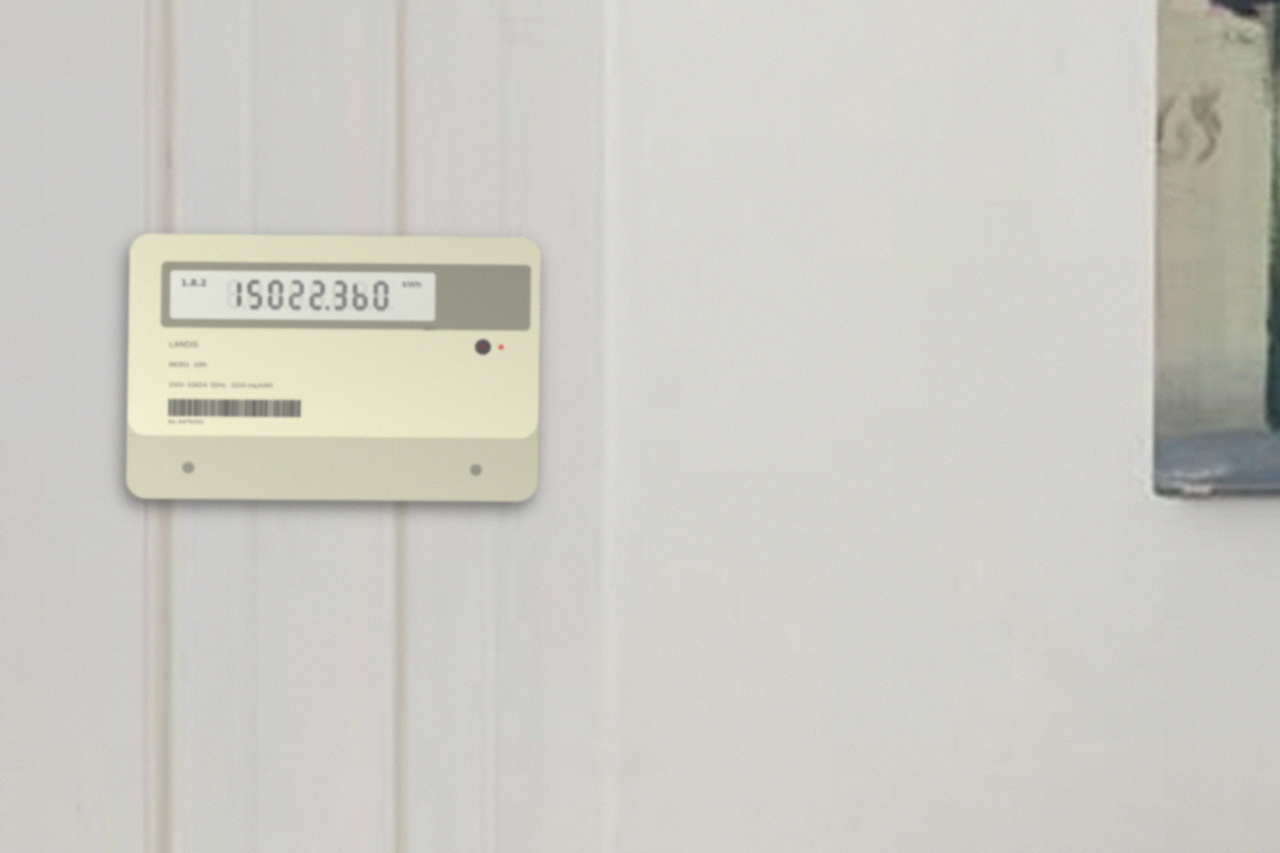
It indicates **15022.360** kWh
